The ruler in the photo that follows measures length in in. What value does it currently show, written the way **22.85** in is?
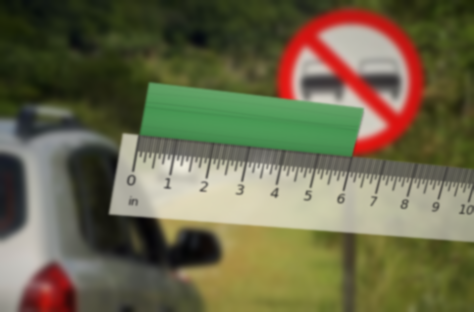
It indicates **6** in
